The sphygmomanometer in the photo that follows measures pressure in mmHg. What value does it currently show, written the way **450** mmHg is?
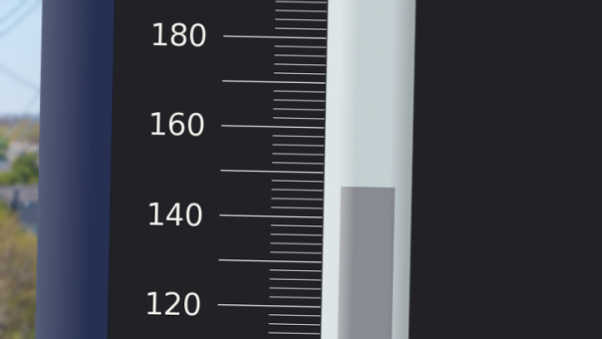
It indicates **147** mmHg
